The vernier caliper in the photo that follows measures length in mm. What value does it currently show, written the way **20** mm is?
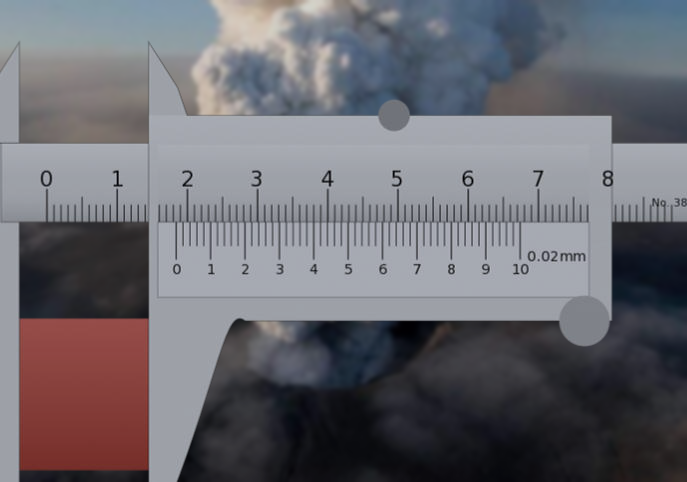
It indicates **18.4** mm
